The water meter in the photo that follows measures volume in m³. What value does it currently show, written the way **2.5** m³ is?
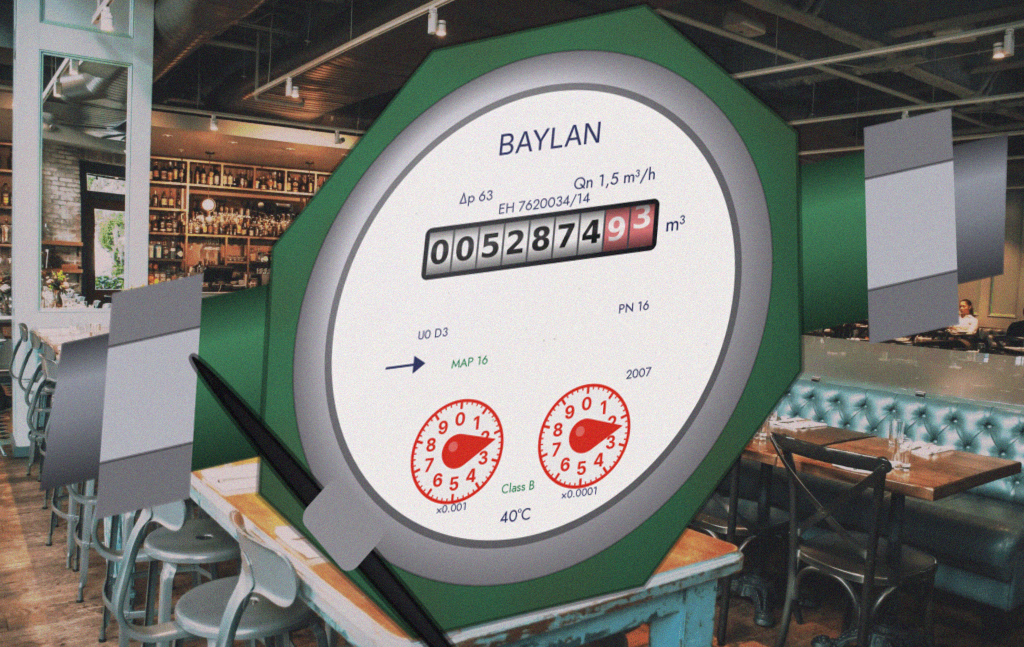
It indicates **52874.9322** m³
